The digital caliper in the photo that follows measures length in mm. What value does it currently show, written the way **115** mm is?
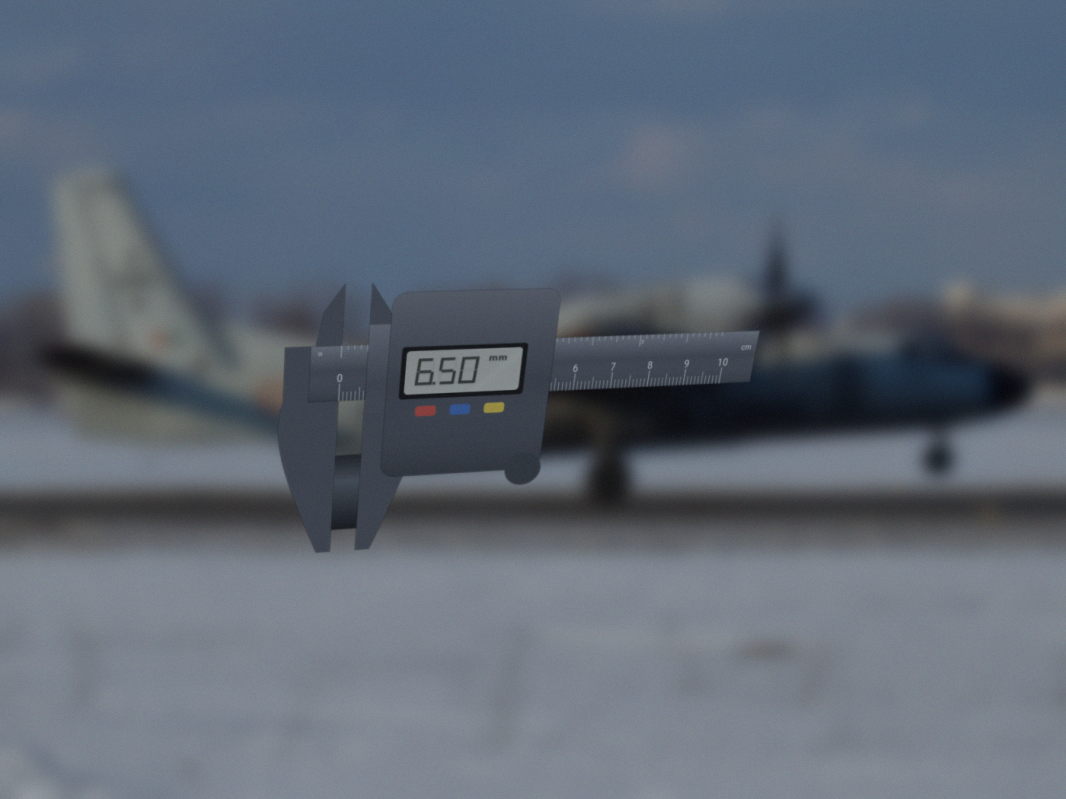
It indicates **6.50** mm
